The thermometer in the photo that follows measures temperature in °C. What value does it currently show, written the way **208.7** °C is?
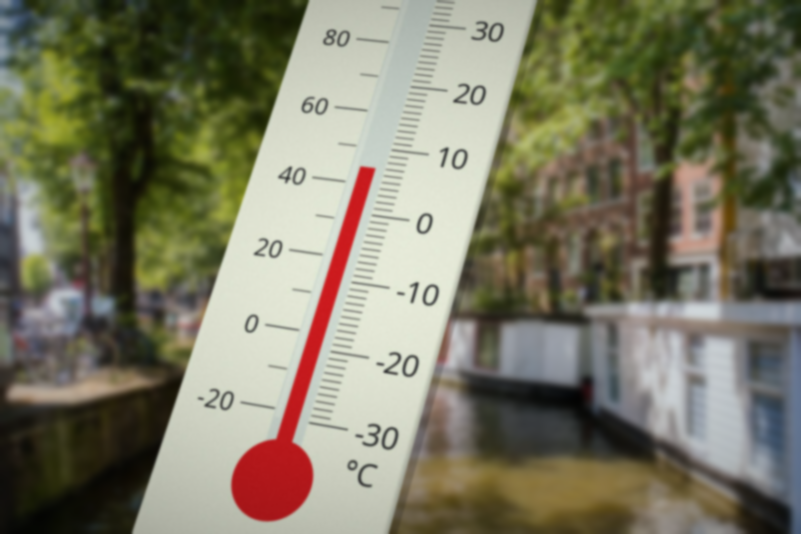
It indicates **7** °C
